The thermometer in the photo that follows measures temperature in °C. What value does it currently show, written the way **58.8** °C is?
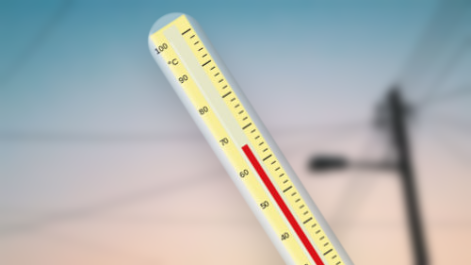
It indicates **66** °C
